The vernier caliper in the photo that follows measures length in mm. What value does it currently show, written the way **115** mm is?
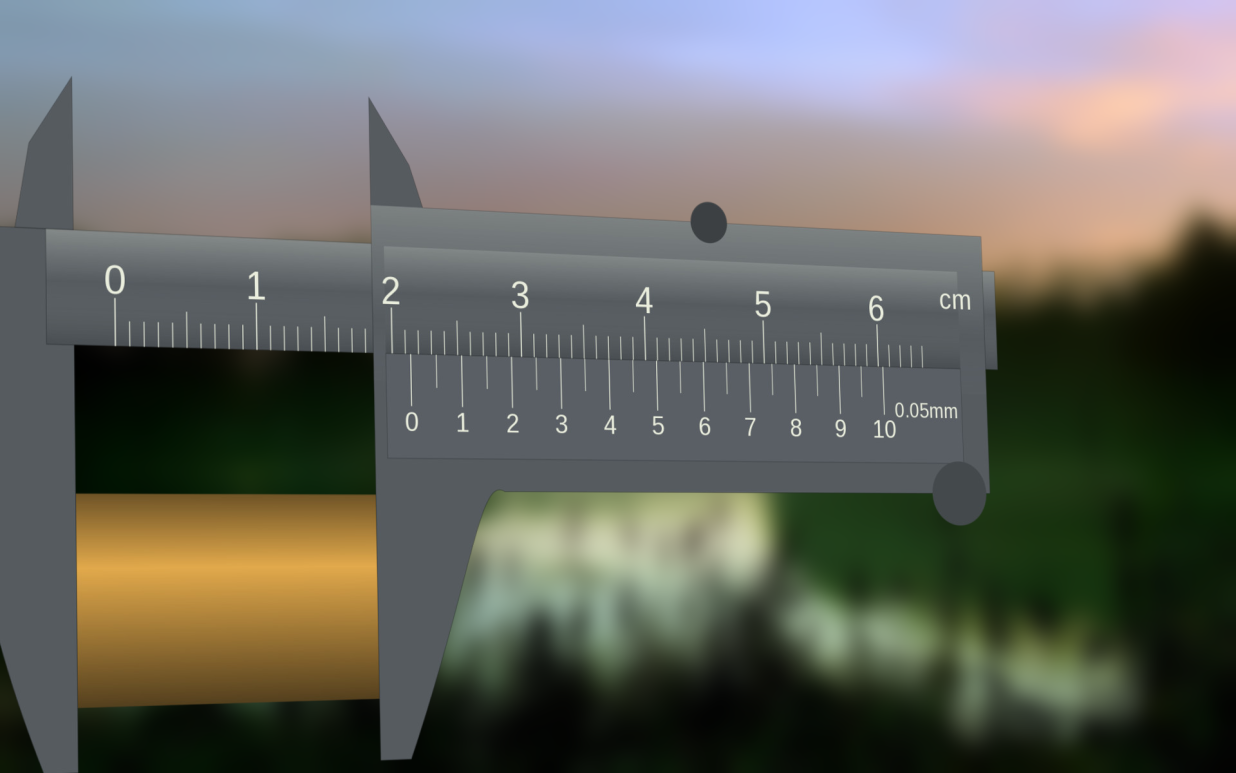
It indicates **21.4** mm
